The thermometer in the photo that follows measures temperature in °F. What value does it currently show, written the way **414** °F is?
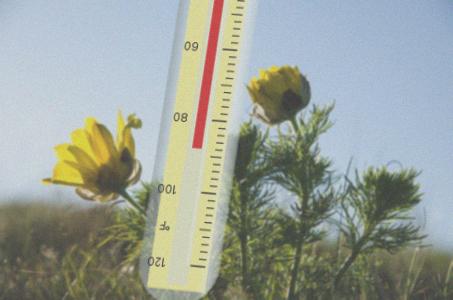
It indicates **88** °F
